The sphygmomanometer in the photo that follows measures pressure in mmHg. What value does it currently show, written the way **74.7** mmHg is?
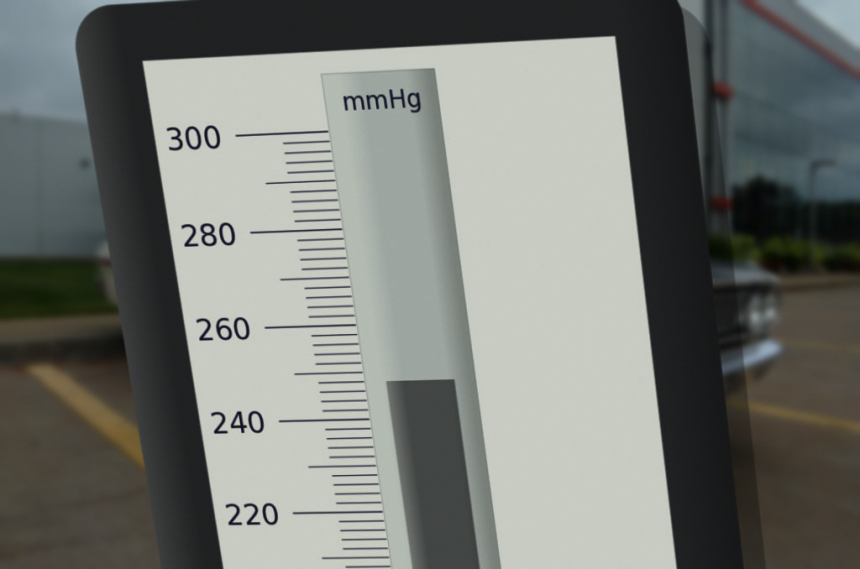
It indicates **248** mmHg
